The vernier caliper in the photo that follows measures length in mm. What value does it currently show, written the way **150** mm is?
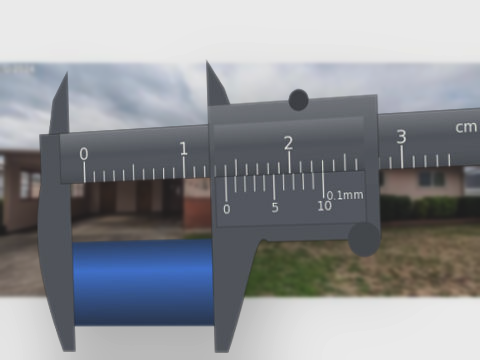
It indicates **14.0** mm
